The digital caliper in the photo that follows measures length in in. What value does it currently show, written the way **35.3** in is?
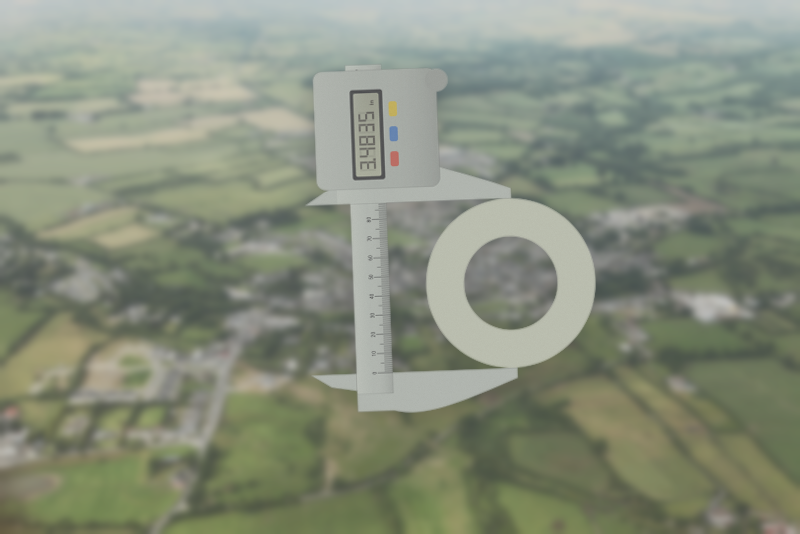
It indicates **3.4835** in
